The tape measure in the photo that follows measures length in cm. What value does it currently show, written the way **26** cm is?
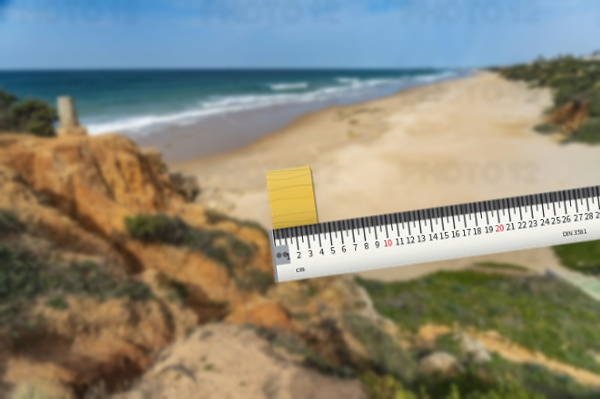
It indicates **4** cm
